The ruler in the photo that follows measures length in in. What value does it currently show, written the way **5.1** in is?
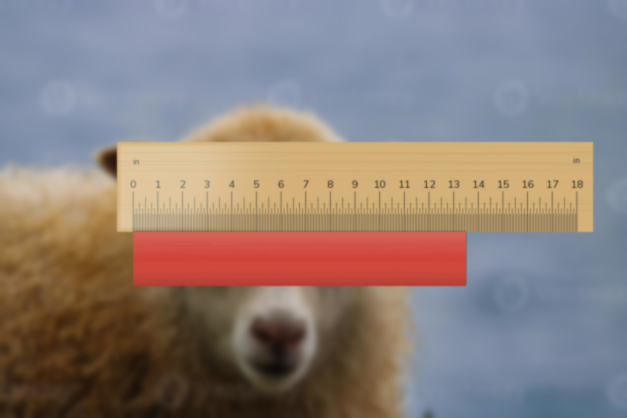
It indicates **13.5** in
